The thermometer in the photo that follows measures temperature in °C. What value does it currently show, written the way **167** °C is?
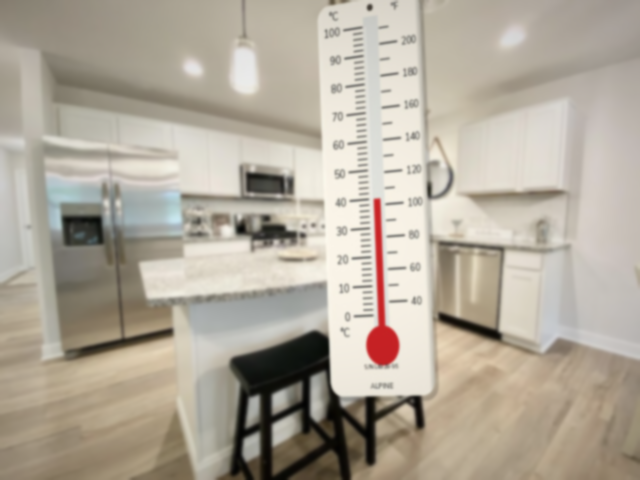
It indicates **40** °C
